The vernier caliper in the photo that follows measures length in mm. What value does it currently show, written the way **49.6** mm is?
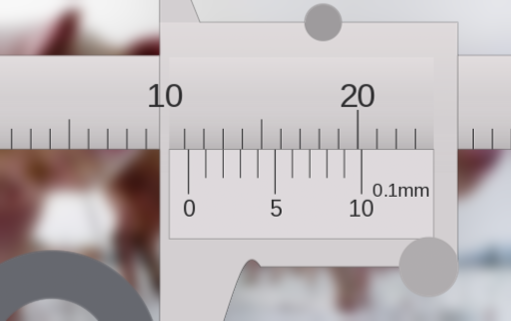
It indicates **11.2** mm
